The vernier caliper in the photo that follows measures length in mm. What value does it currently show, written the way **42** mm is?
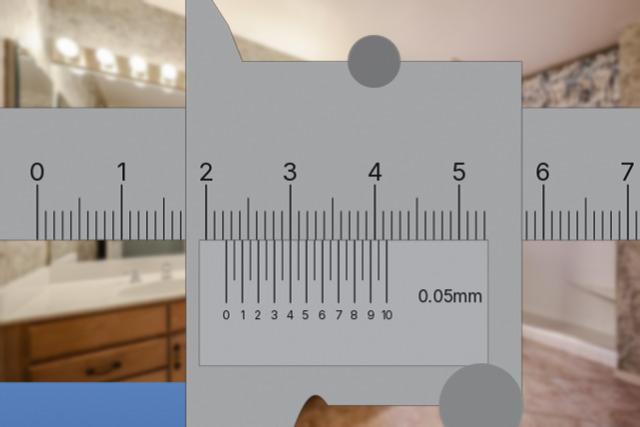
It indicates **22.4** mm
